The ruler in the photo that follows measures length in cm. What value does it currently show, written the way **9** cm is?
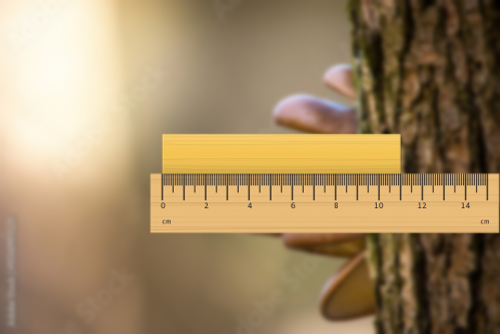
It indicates **11** cm
